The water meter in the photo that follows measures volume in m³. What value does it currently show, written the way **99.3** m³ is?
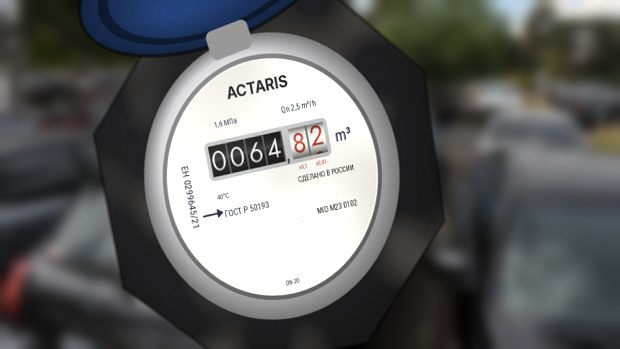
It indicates **64.82** m³
